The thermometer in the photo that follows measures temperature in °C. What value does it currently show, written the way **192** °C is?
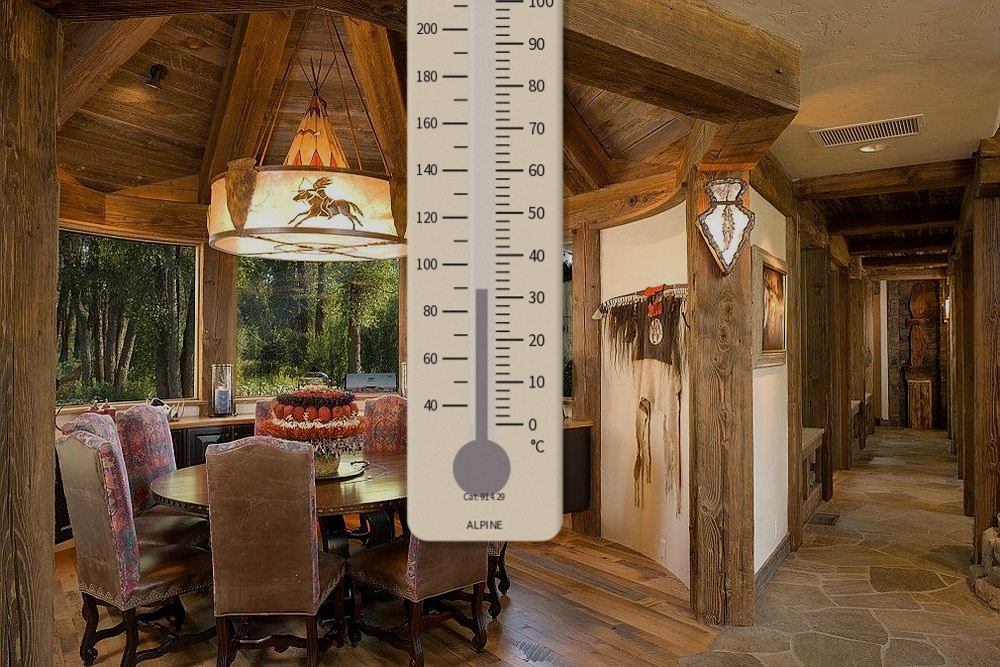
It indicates **32** °C
